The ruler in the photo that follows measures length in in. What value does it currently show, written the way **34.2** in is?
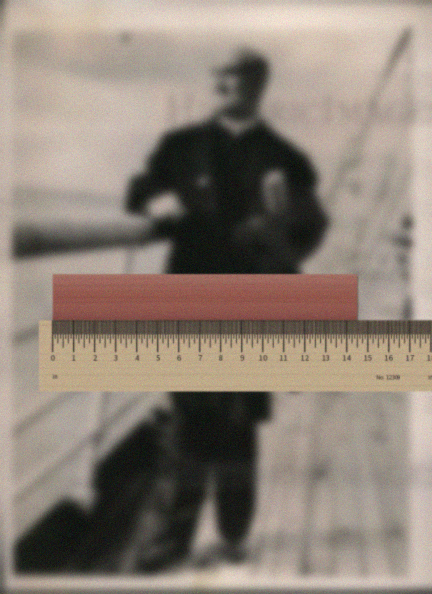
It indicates **14.5** in
